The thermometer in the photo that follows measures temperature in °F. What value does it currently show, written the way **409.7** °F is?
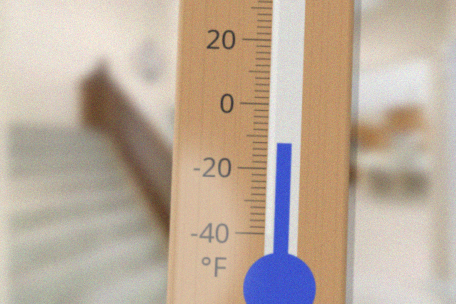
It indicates **-12** °F
